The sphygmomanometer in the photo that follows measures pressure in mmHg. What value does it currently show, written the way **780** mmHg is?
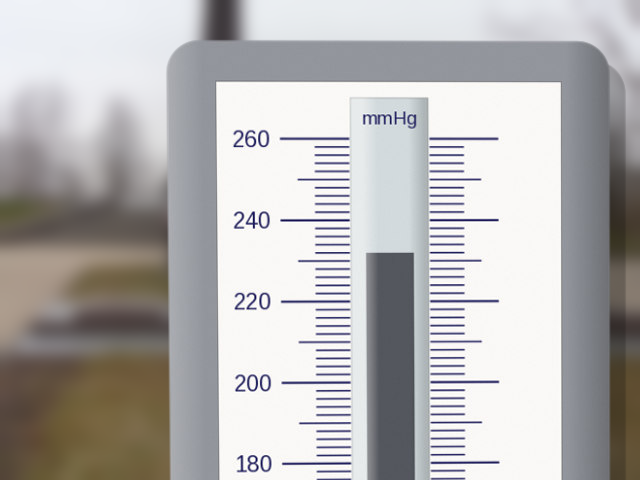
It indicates **232** mmHg
